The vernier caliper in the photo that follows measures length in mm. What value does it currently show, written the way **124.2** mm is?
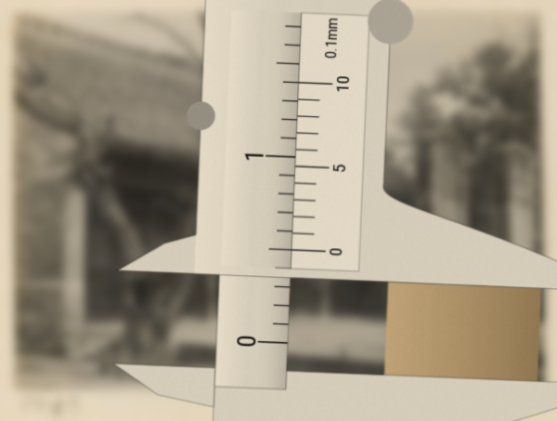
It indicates **5.0** mm
